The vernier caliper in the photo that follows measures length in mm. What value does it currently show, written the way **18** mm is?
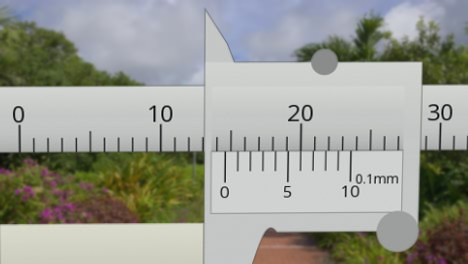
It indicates **14.6** mm
